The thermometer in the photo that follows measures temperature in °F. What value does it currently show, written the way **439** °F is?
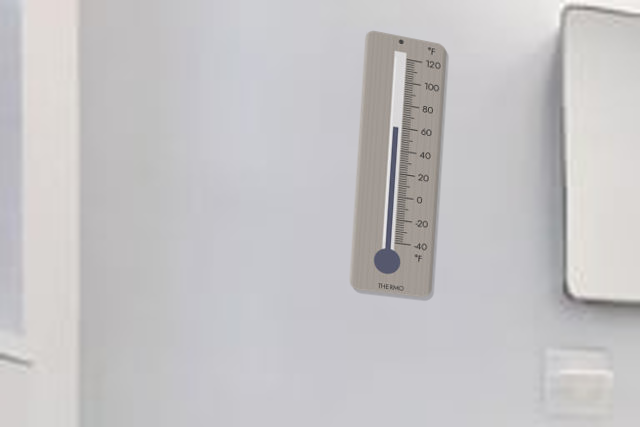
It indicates **60** °F
